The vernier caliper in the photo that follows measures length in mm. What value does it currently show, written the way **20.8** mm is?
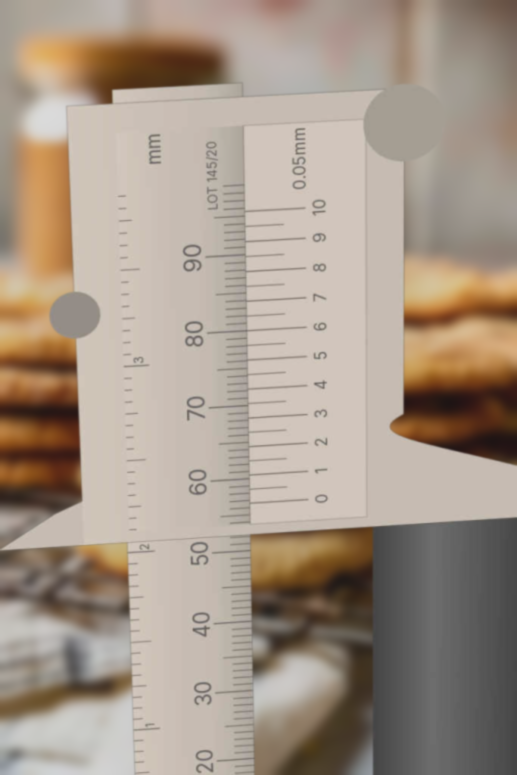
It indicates **56.6** mm
